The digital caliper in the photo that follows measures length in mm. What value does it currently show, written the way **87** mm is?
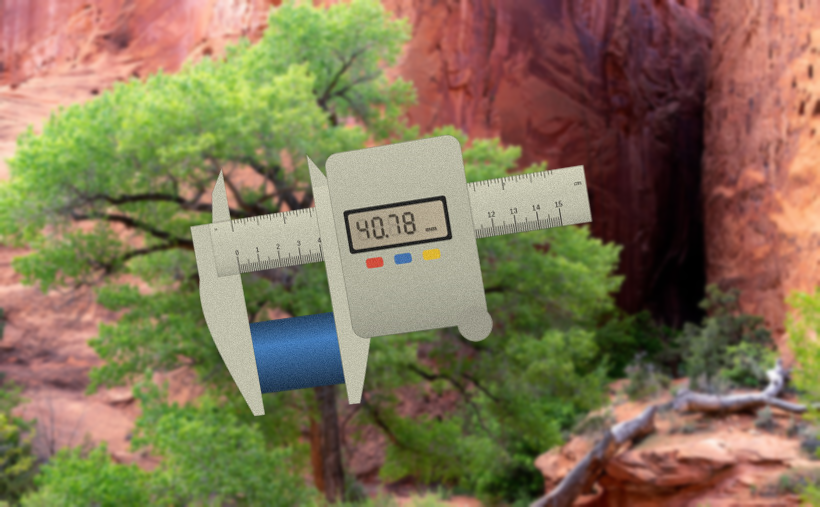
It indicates **40.78** mm
